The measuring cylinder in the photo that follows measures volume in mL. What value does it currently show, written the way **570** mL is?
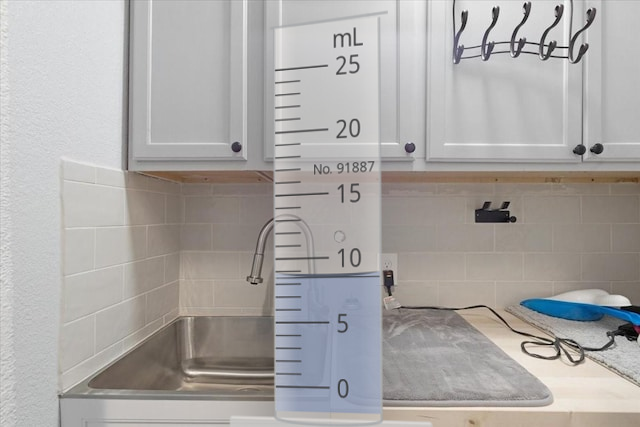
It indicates **8.5** mL
